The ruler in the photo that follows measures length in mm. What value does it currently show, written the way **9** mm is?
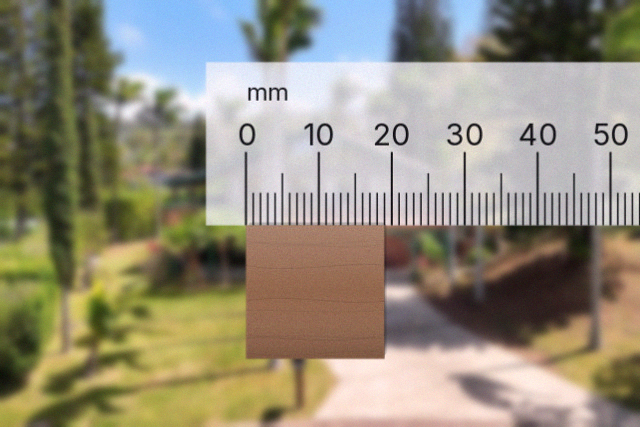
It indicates **19** mm
